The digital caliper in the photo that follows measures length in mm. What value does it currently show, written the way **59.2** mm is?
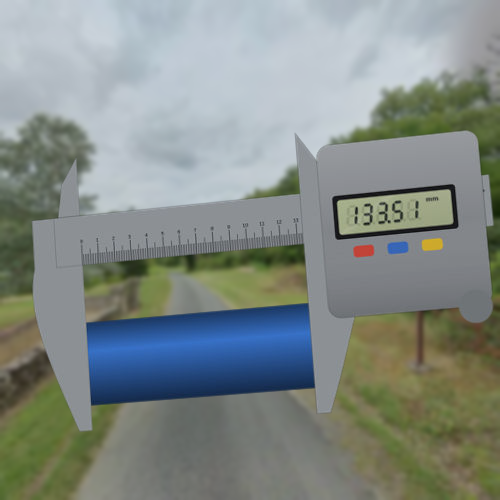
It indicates **133.51** mm
